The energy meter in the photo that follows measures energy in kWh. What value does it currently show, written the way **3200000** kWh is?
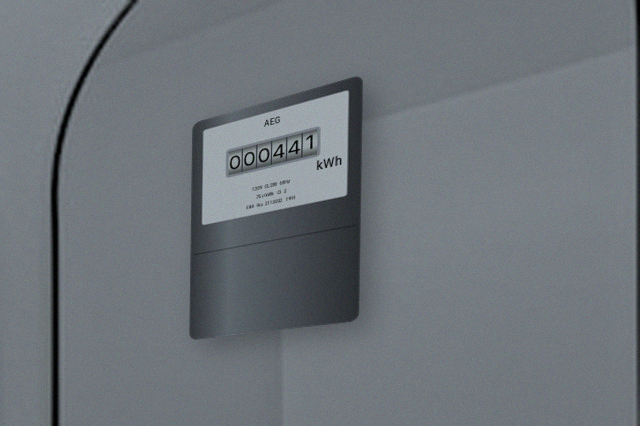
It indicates **441** kWh
